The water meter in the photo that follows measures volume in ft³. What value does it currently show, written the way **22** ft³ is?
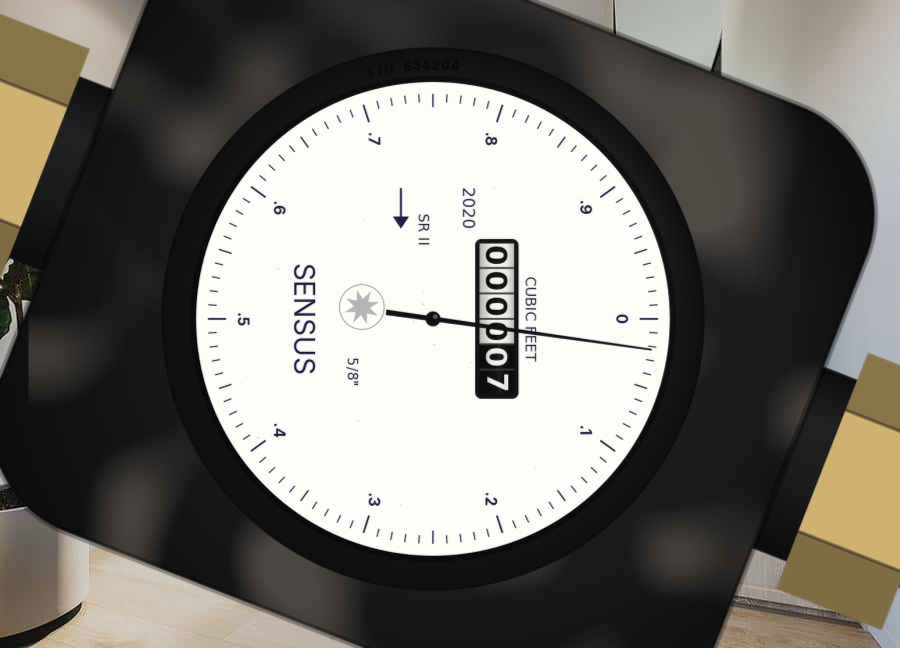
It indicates **7.02** ft³
